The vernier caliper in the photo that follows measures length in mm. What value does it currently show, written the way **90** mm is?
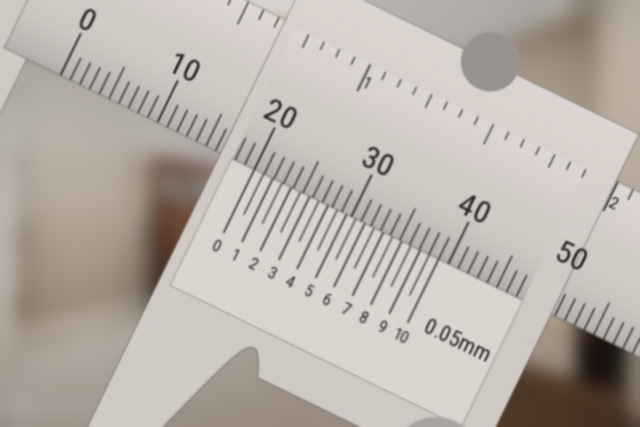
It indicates **20.0** mm
